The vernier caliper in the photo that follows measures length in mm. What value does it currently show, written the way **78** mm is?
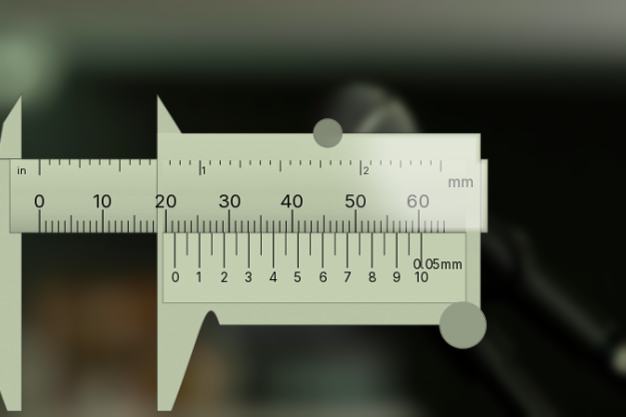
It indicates **21.4** mm
